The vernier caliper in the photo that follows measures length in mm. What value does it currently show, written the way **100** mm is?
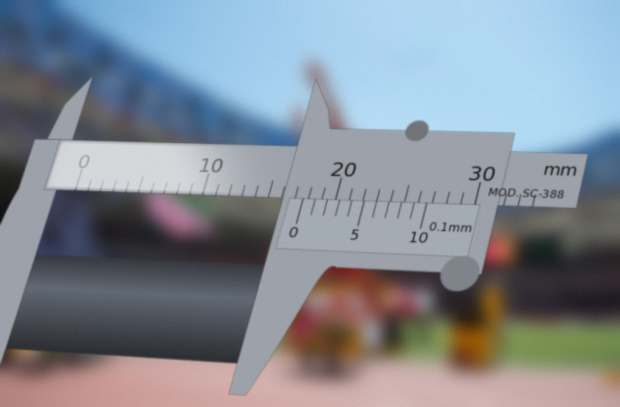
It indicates **17.6** mm
